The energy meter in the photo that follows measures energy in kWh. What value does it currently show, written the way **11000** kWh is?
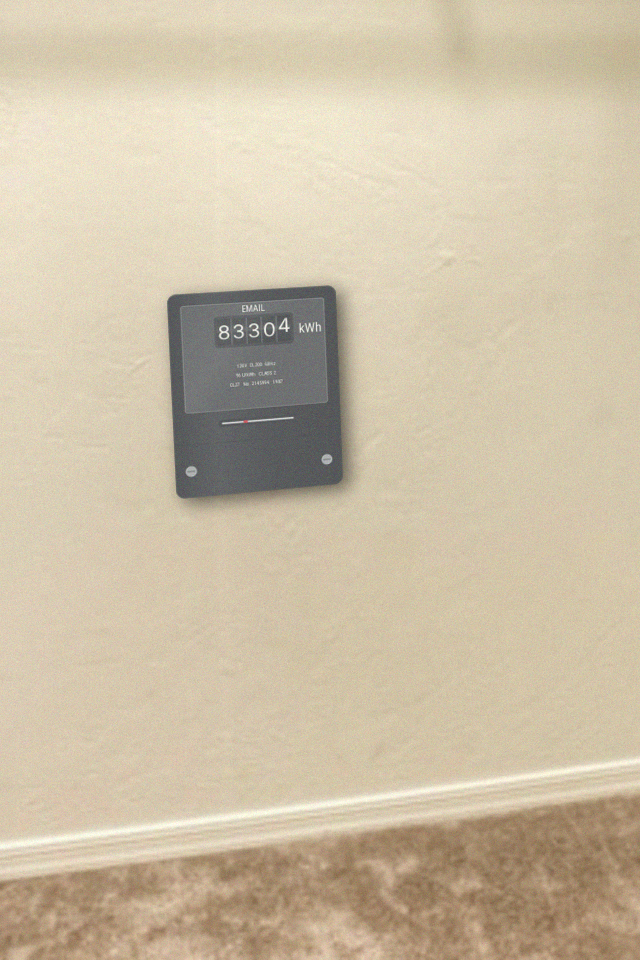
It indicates **83304** kWh
